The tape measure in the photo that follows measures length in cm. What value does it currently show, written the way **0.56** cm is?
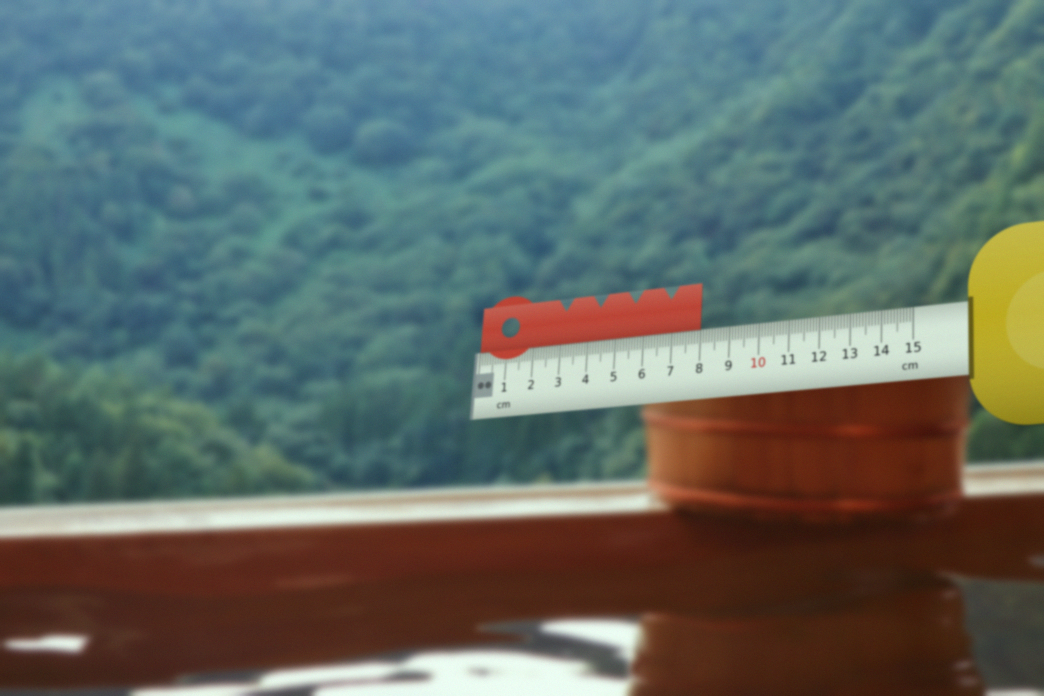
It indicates **8** cm
